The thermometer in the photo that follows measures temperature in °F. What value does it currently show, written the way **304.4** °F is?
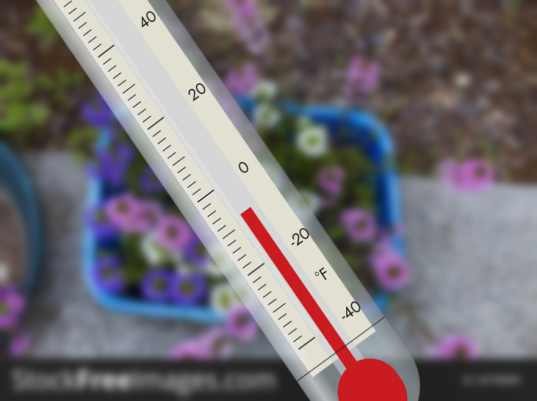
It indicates **-8** °F
